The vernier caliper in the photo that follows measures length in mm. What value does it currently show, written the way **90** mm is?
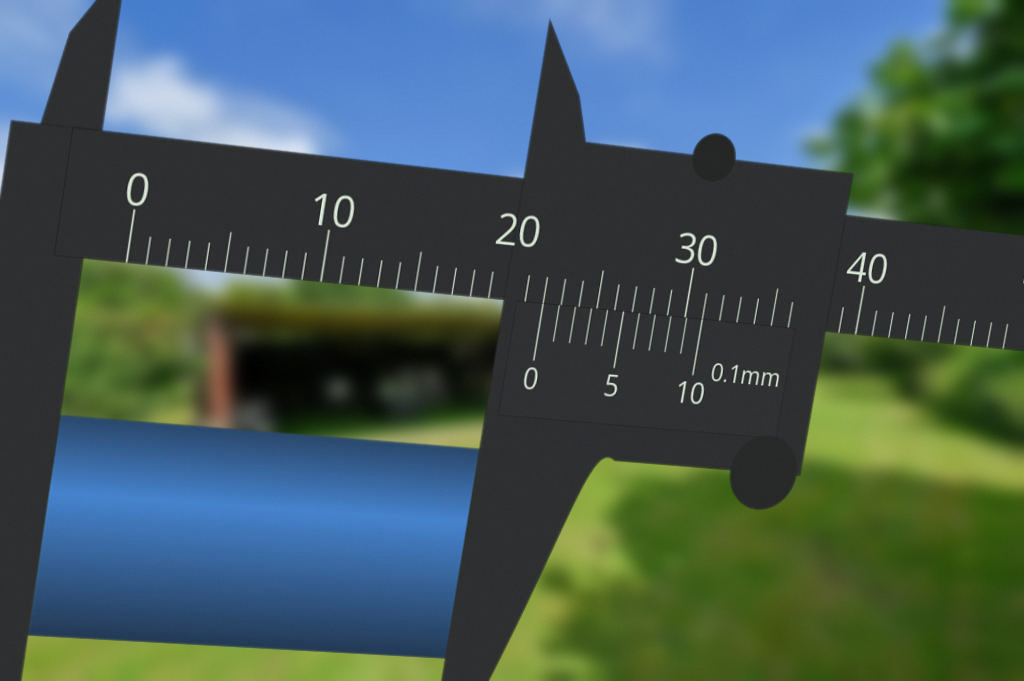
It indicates **22.0** mm
